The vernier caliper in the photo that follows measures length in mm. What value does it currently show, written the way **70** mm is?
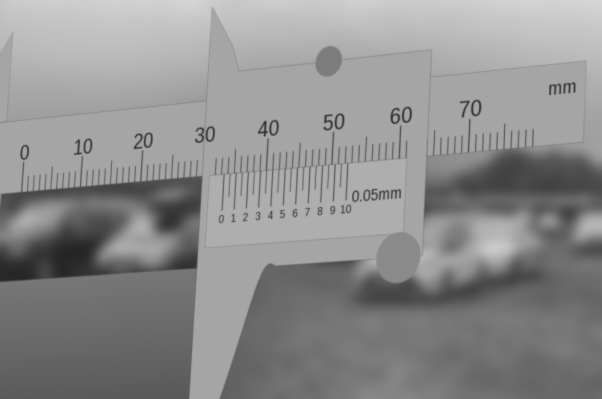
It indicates **33.4** mm
